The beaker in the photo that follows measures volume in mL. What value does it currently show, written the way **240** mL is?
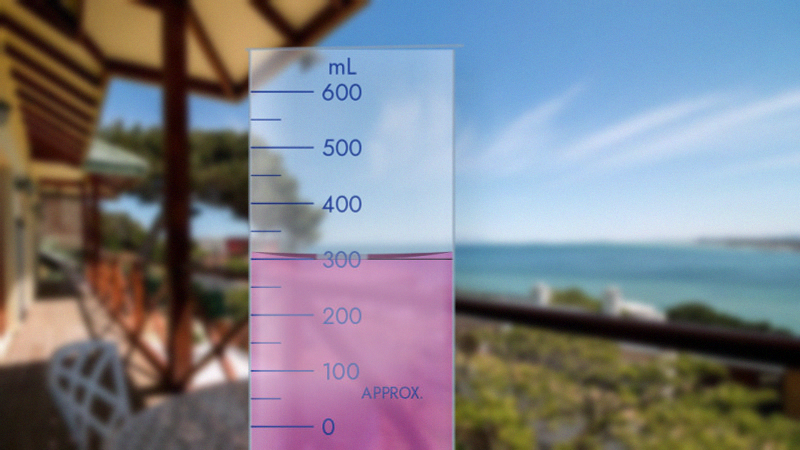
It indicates **300** mL
